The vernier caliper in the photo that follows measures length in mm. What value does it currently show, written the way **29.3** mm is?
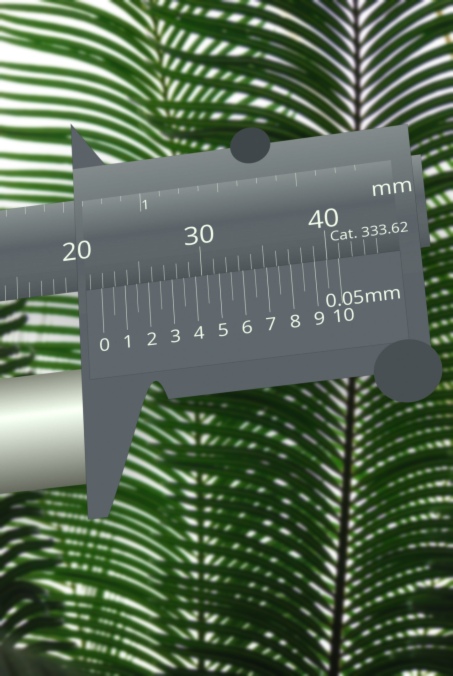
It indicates **21.9** mm
